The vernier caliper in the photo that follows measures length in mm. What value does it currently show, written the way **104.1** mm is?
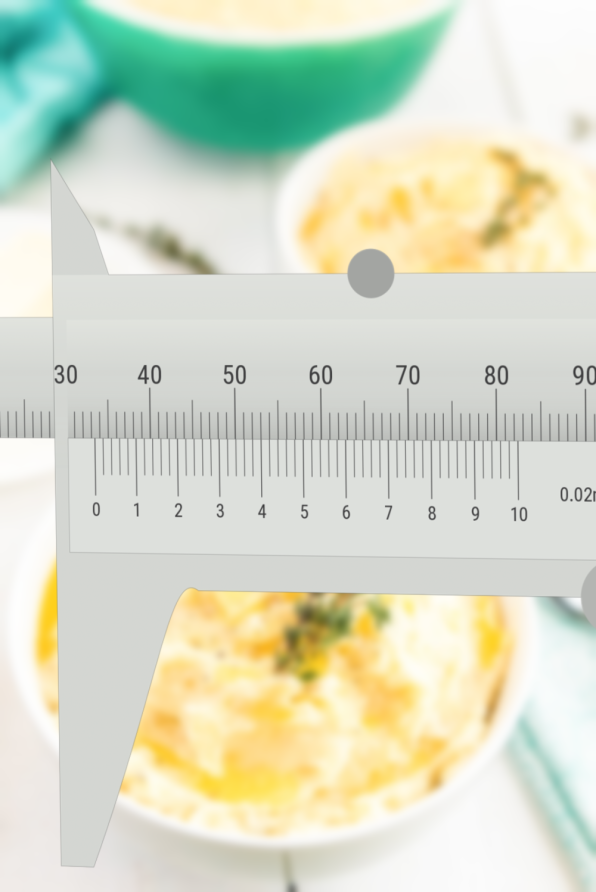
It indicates **33.4** mm
